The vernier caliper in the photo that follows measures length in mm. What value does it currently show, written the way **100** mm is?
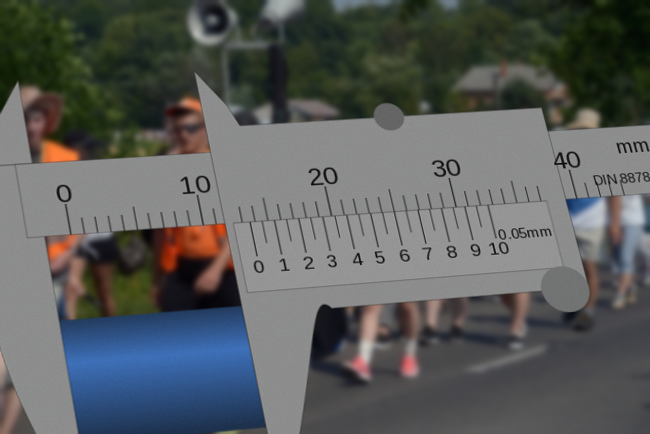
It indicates **13.6** mm
